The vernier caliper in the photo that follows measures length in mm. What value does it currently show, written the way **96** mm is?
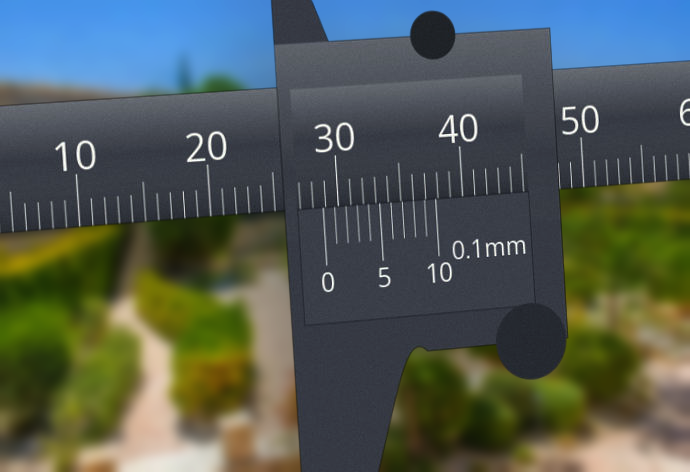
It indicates **28.8** mm
